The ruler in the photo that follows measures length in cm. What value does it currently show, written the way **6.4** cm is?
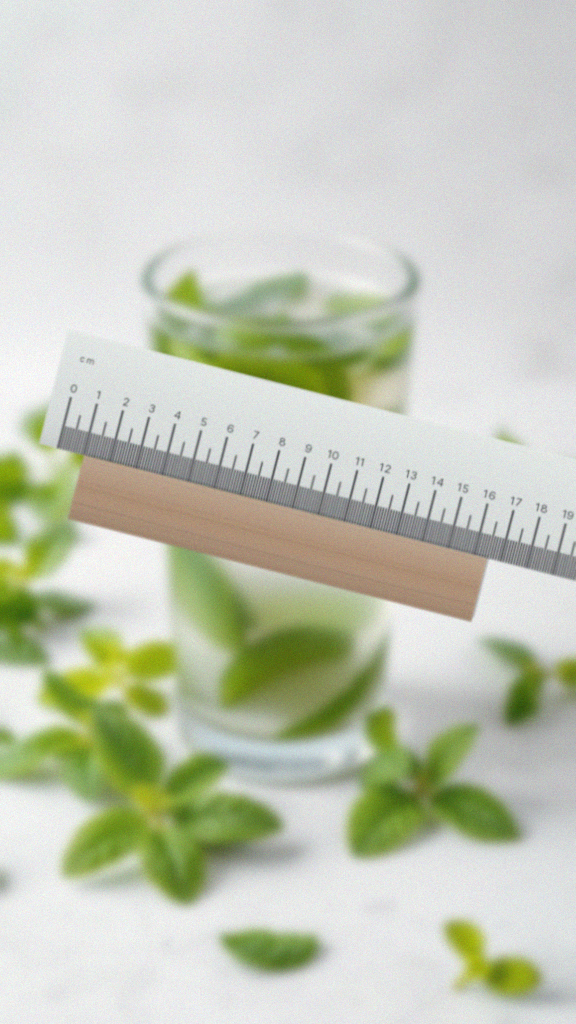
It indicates **15.5** cm
